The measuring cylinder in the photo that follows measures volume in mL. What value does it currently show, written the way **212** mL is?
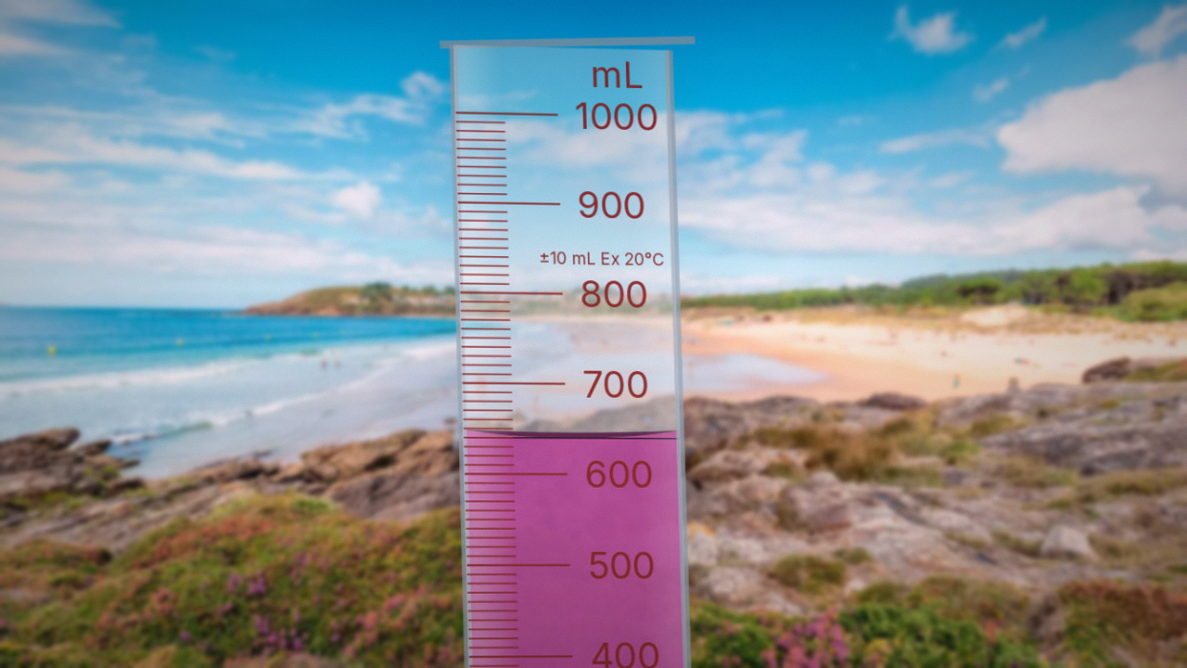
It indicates **640** mL
